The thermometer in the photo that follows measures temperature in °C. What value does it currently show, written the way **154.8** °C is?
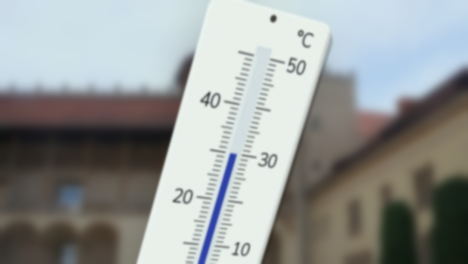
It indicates **30** °C
